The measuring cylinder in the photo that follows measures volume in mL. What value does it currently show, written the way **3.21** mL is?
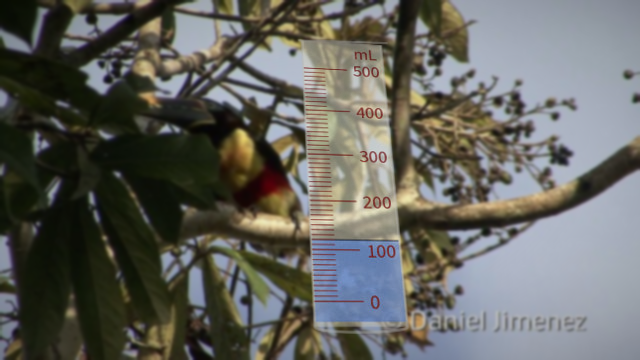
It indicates **120** mL
